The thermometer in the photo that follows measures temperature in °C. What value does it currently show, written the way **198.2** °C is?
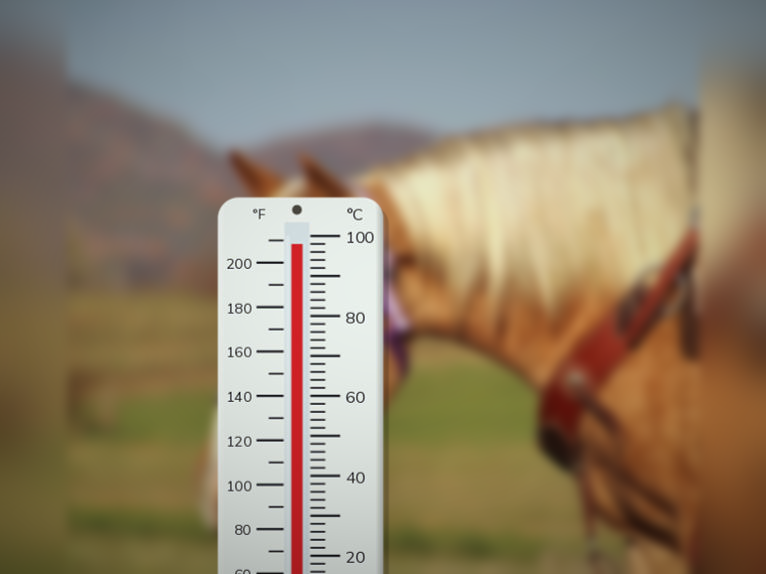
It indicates **98** °C
